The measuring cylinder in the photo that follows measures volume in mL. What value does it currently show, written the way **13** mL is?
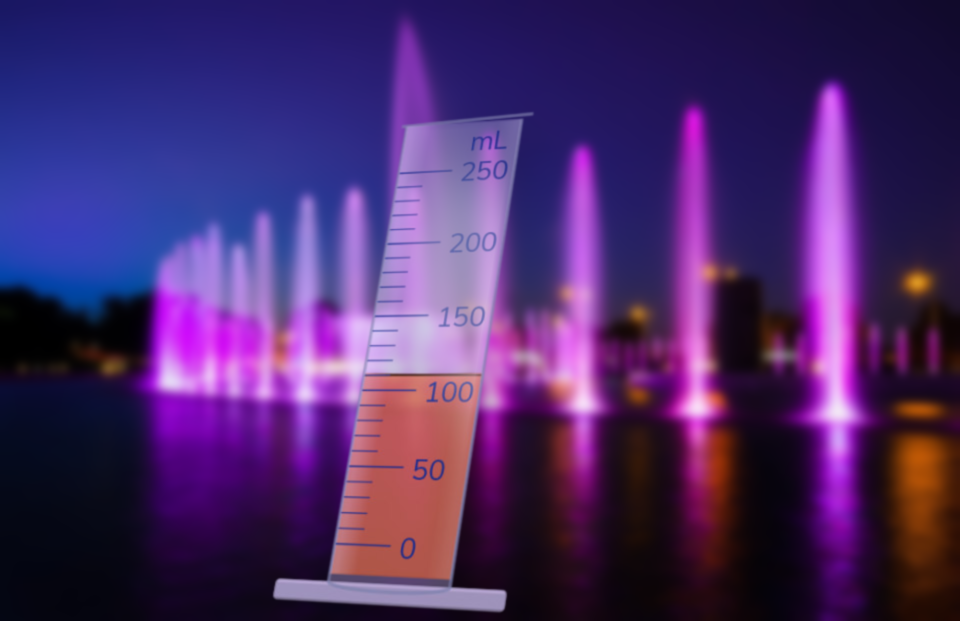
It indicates **110** mL
